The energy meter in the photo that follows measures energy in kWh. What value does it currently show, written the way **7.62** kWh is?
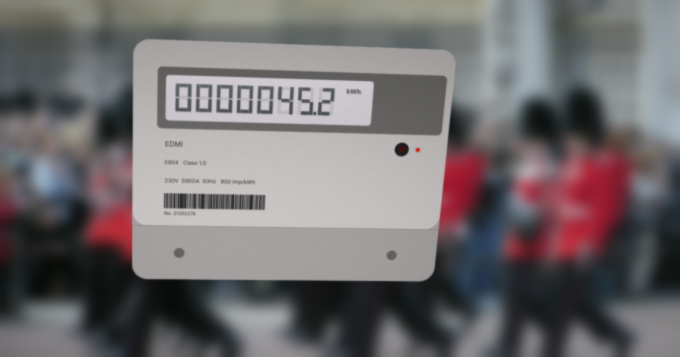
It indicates **45.2** kWh
